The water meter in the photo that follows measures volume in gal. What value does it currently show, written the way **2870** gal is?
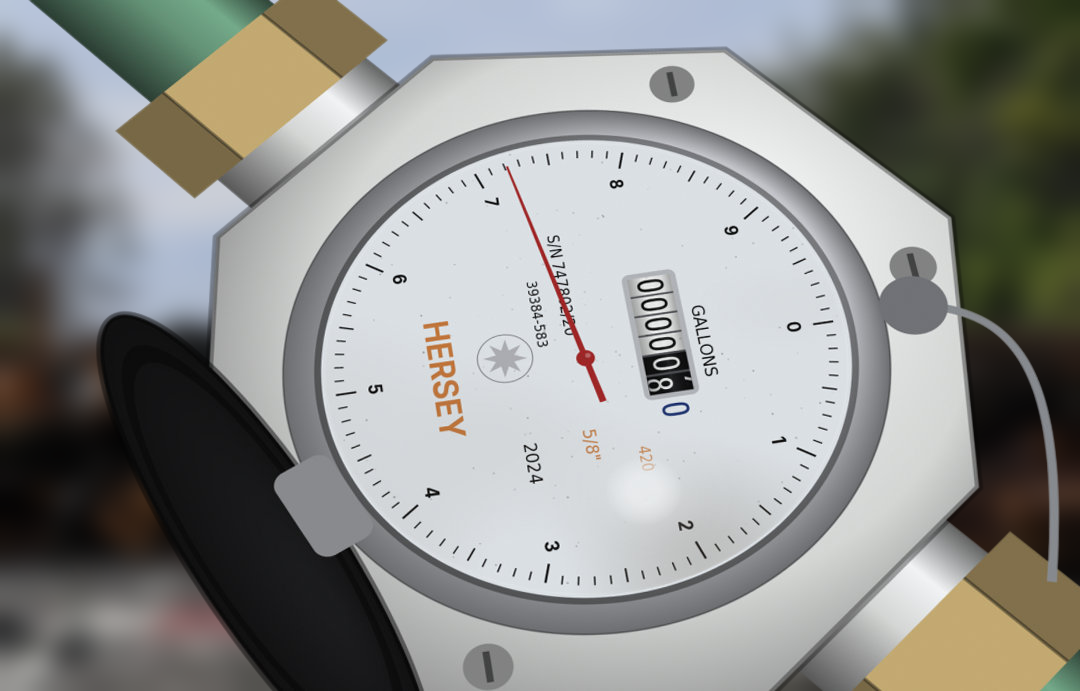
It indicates **77.2** gal
